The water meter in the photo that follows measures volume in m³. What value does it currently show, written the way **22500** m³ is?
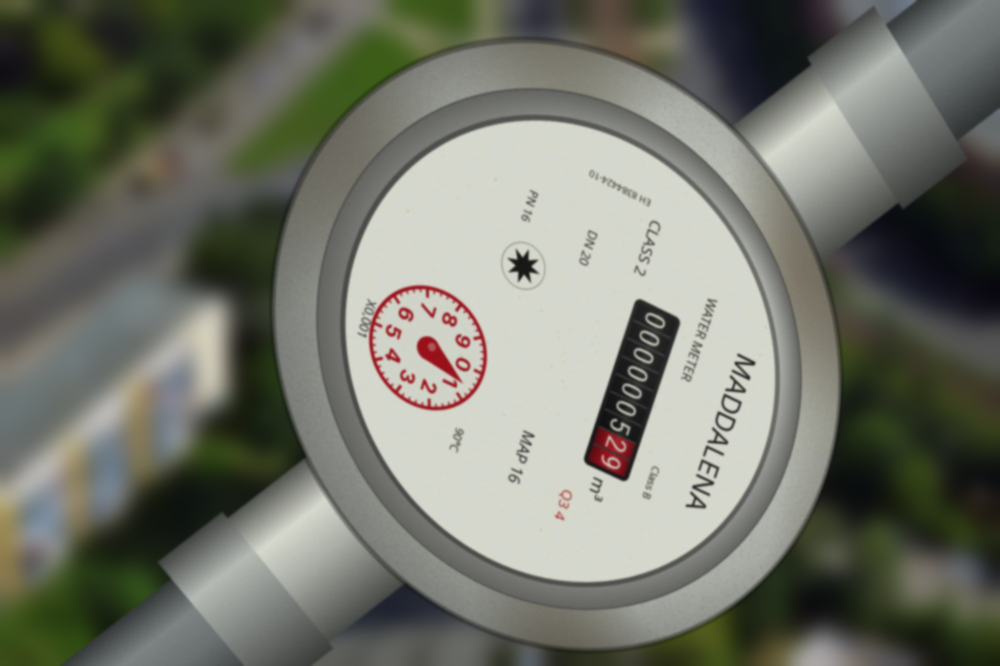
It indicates **5.290** m³
